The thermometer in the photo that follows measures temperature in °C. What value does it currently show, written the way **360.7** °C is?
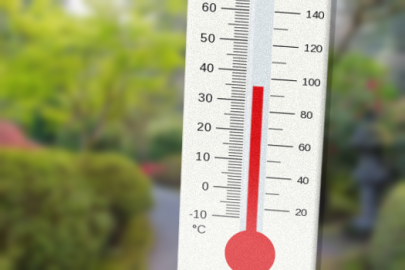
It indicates **35** °C
